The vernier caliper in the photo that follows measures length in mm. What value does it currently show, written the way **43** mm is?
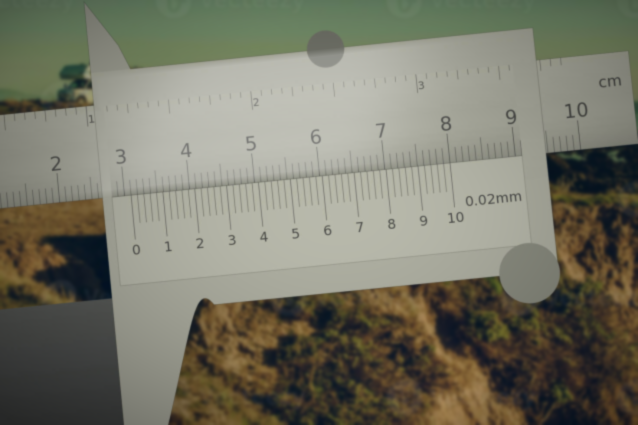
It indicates **31.0** mm
